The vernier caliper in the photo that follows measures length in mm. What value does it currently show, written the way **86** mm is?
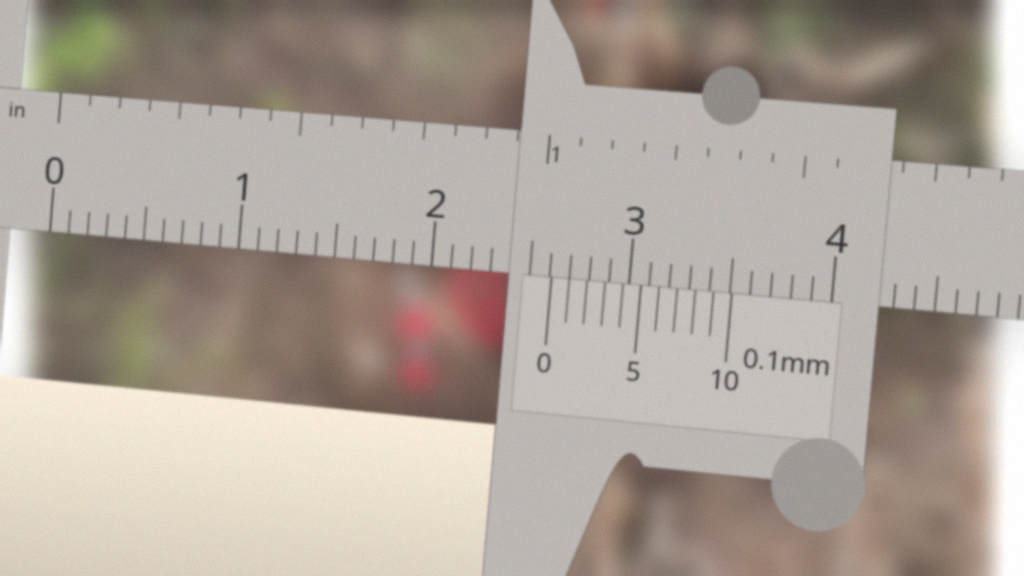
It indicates **26.1** mm
